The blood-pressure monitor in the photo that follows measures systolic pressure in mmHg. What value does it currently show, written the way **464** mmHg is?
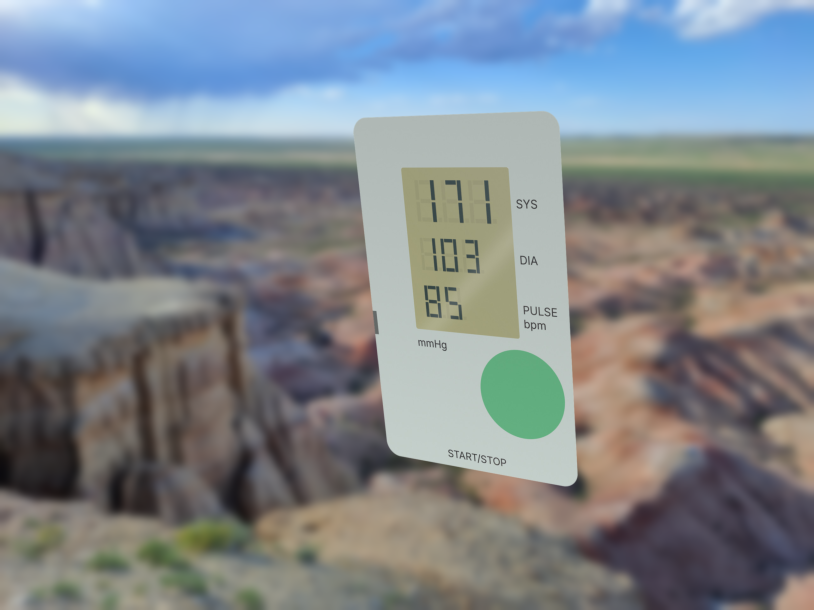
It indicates **171** mmHg
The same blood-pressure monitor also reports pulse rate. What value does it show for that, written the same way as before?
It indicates **85** bpm
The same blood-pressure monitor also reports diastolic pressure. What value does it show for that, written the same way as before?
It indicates **103** mmHg
